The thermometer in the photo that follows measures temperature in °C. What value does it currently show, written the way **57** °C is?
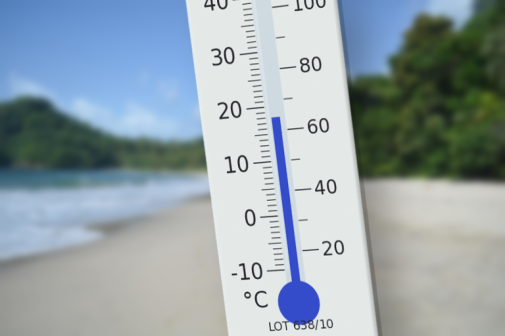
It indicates **18** °C
